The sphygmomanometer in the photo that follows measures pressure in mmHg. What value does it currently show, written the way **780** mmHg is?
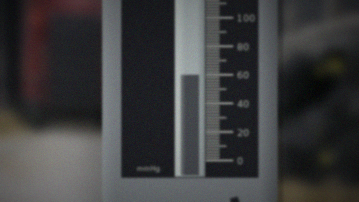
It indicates **60** mmHg
